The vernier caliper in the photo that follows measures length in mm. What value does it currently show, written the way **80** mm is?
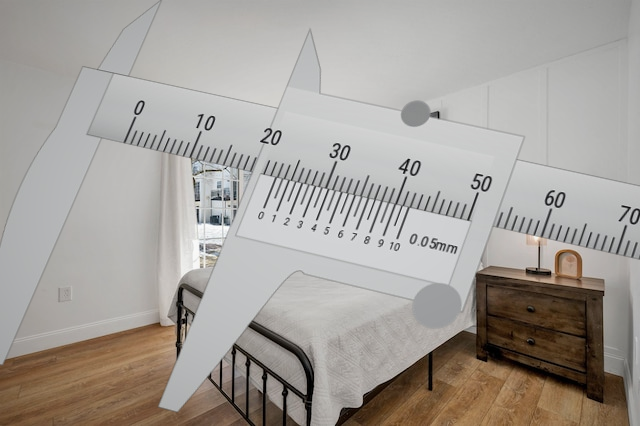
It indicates **22.8** mm
